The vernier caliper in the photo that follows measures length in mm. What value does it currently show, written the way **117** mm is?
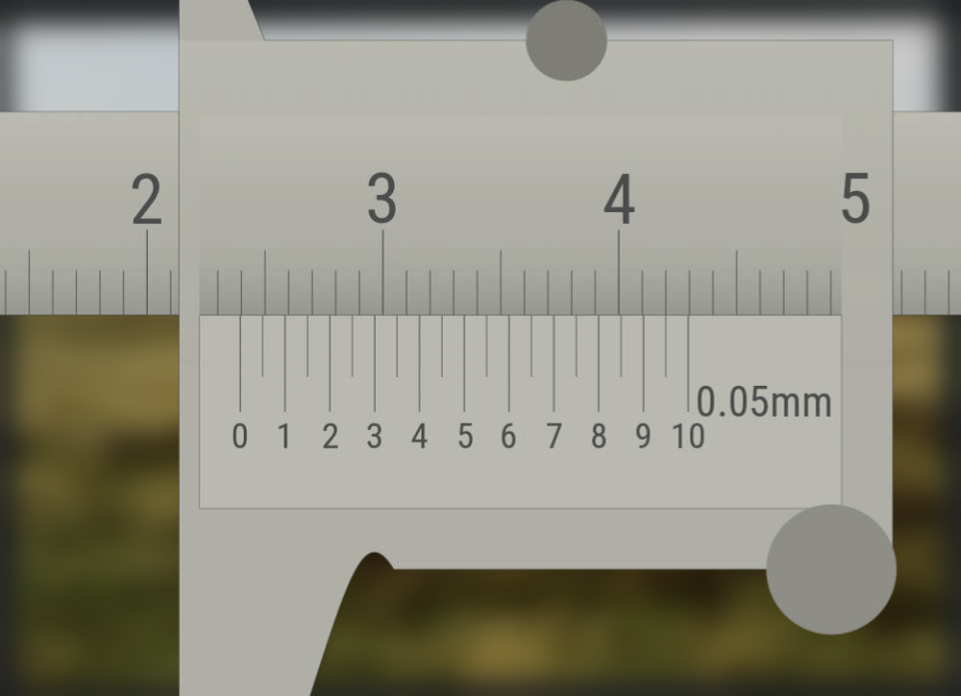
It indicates **23.95** mm
